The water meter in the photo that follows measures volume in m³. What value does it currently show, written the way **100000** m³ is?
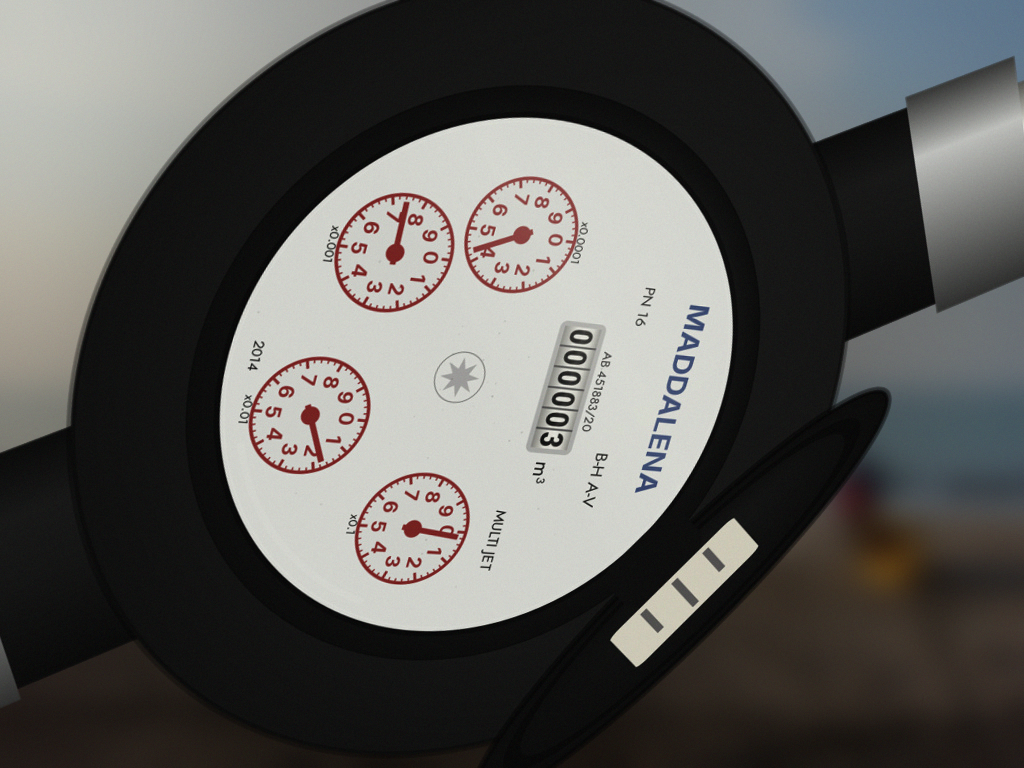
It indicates **3.0174** m³
